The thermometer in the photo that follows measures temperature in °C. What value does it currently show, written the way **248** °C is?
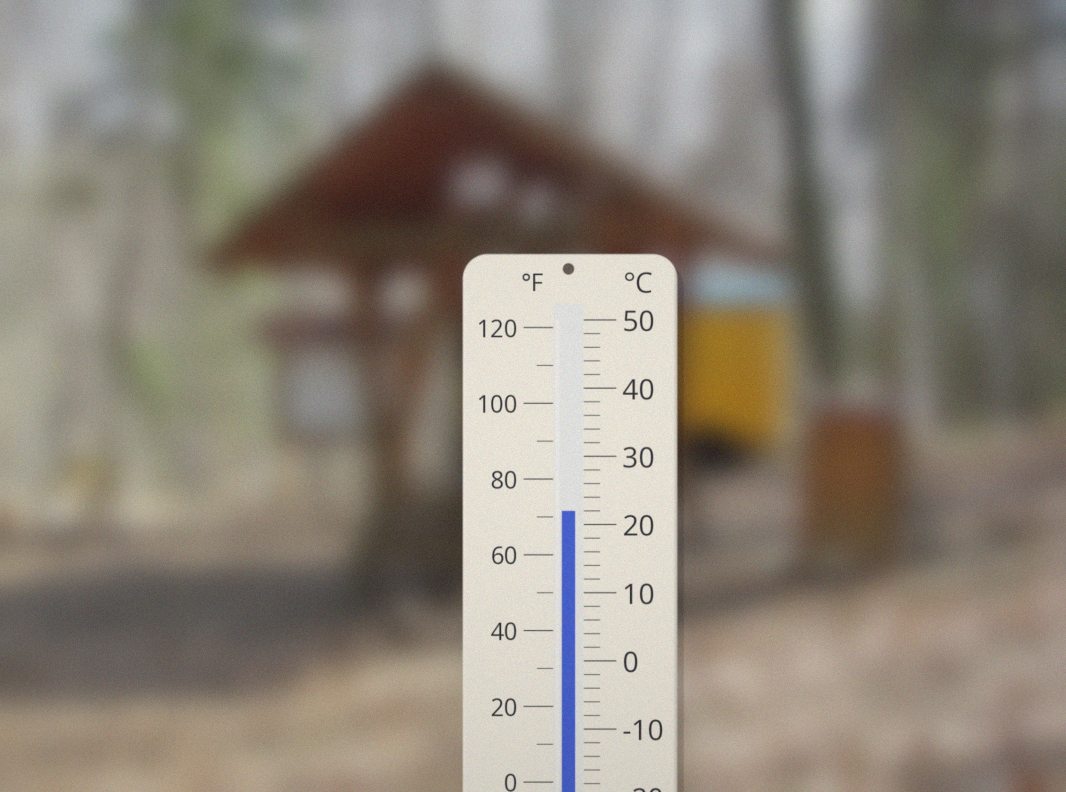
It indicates **22** °C
